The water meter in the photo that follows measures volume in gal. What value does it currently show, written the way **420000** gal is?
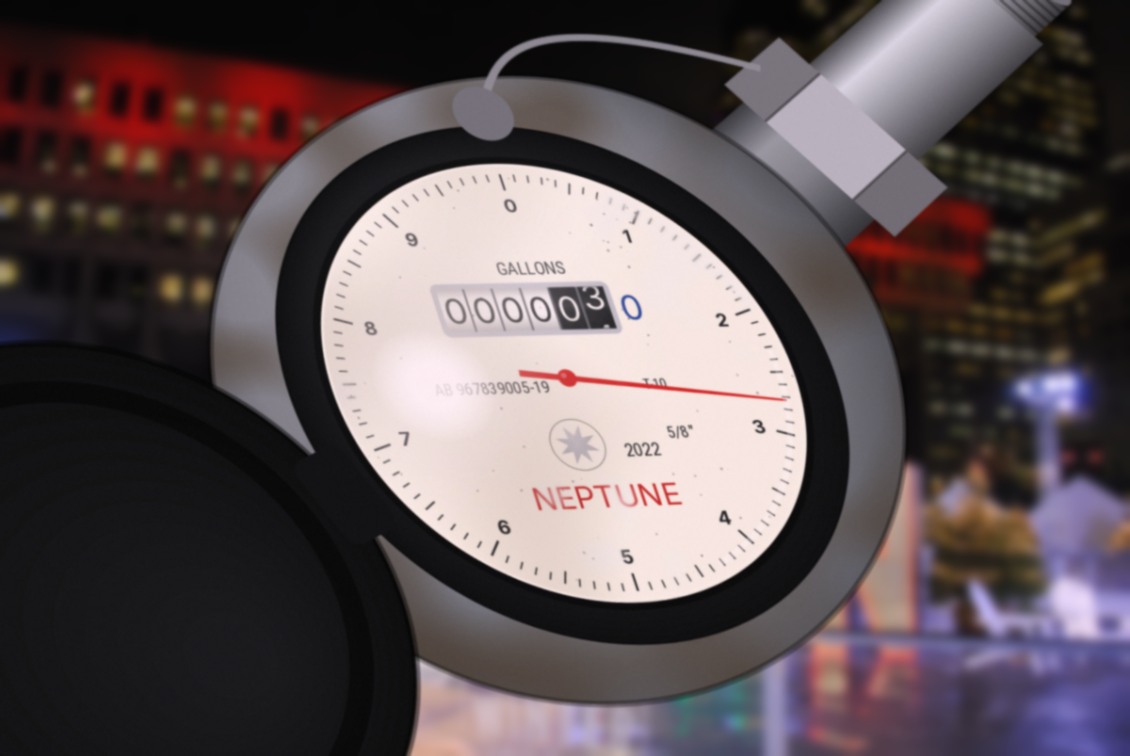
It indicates **32.7** gal
